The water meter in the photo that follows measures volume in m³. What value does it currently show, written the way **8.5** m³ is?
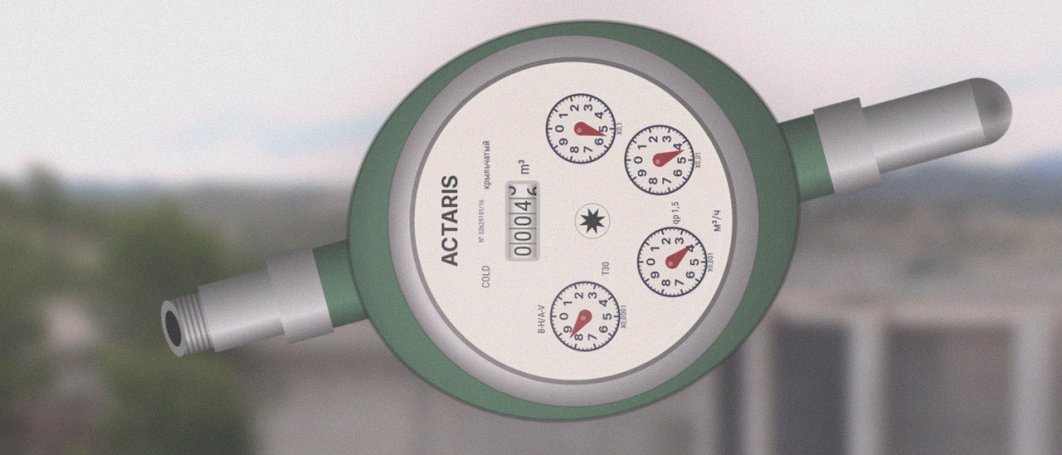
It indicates **45.5438** m³
